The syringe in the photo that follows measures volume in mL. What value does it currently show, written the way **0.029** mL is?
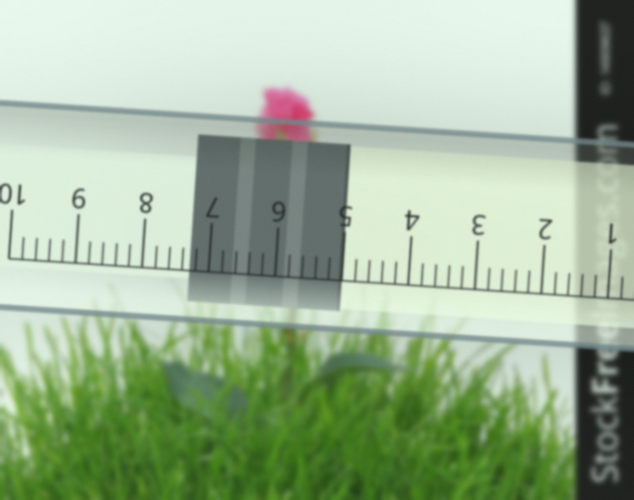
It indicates **5** mL
